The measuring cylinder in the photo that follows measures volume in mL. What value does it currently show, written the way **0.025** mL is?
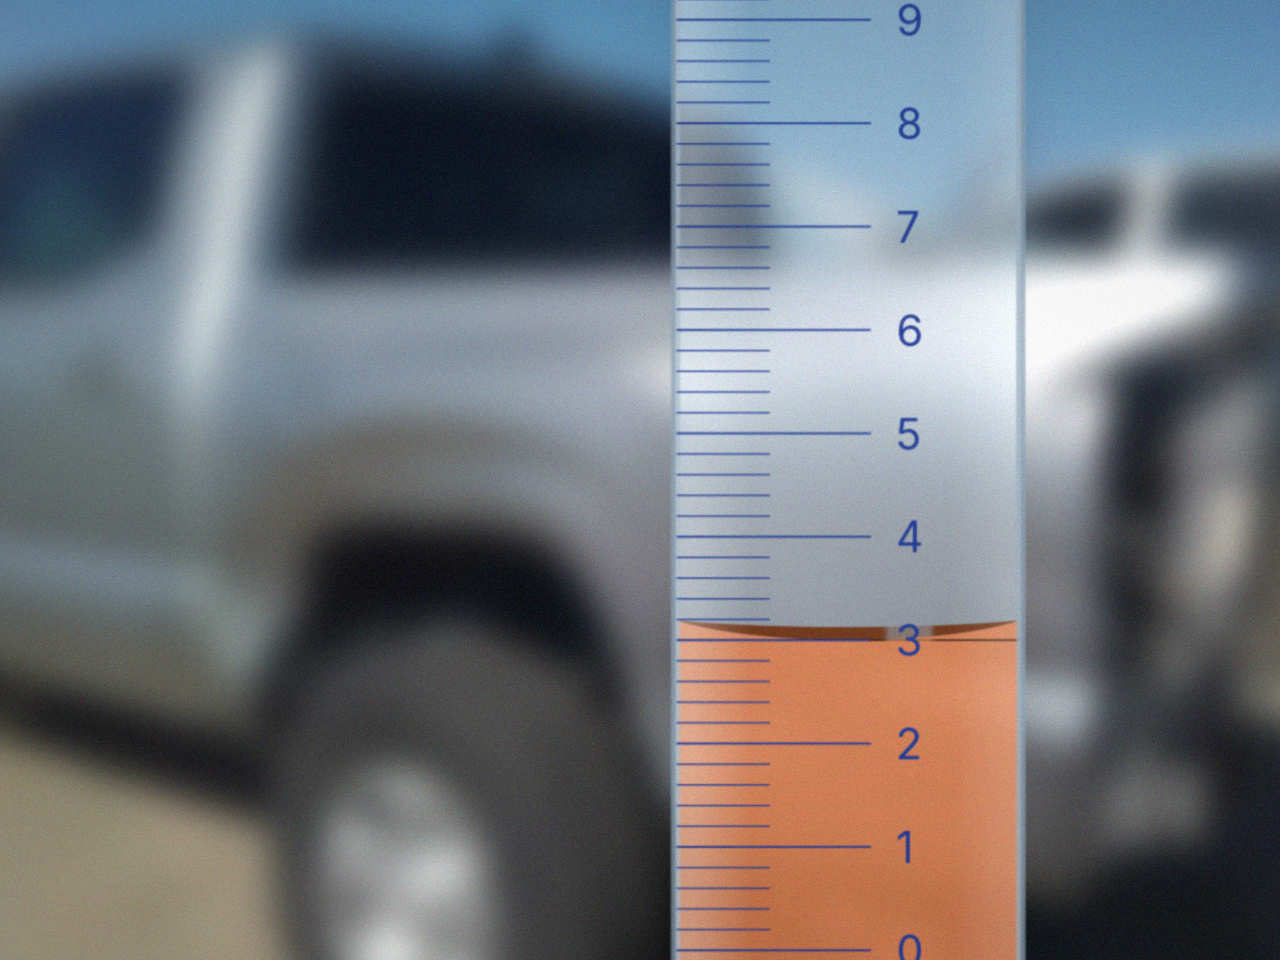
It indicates **3** mL
